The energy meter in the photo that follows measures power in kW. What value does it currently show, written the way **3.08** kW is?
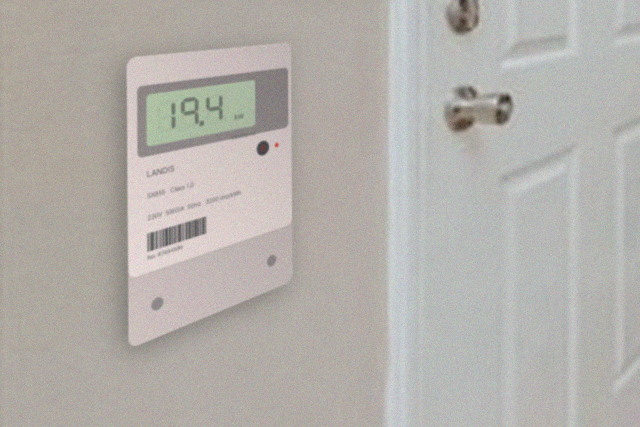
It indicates **19.4** kW
